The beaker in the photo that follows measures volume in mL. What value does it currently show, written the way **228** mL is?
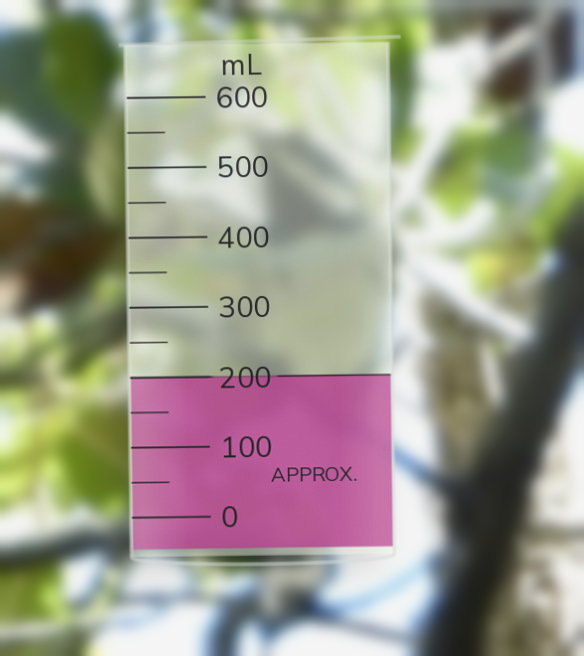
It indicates **200** mL
